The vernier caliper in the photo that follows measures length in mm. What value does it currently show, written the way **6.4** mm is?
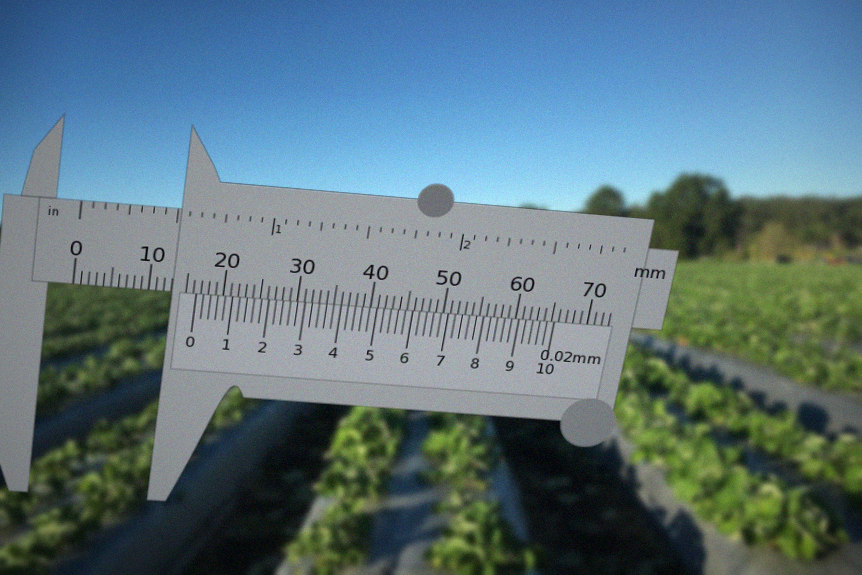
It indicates **16.4** mm
